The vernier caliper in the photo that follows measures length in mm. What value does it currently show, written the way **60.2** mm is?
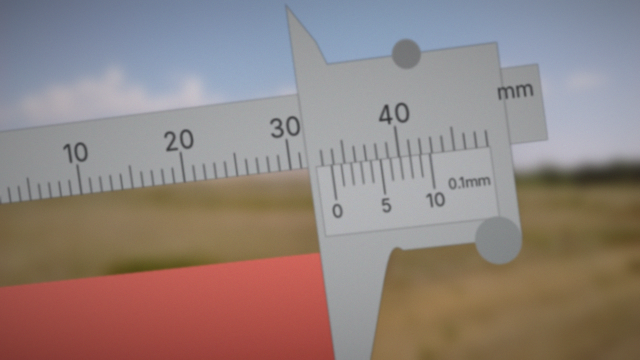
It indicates **33.8** mm
